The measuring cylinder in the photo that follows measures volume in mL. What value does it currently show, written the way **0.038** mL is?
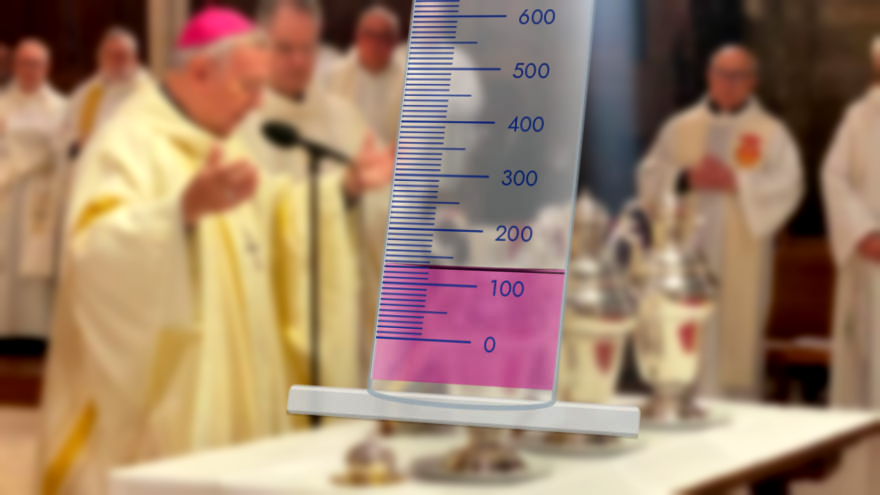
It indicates **130** mL
